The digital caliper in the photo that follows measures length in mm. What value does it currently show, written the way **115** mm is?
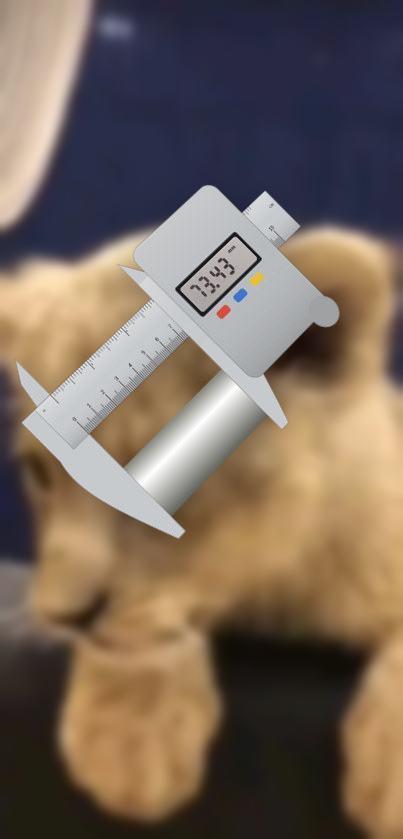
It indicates **73.43** mm
